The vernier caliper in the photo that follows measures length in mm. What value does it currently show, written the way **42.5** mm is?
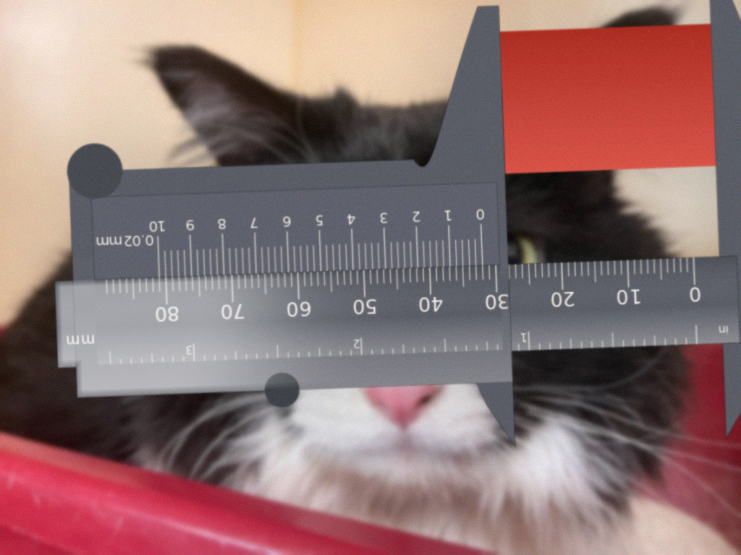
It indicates **32.0** mm
